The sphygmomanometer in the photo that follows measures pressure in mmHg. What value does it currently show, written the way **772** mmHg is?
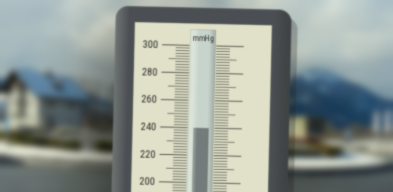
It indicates **240** mmHg
